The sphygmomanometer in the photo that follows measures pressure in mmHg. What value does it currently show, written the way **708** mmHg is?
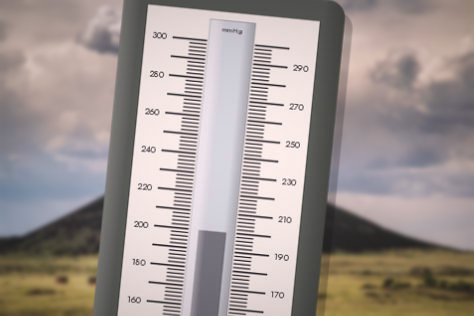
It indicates **200** mmHg
